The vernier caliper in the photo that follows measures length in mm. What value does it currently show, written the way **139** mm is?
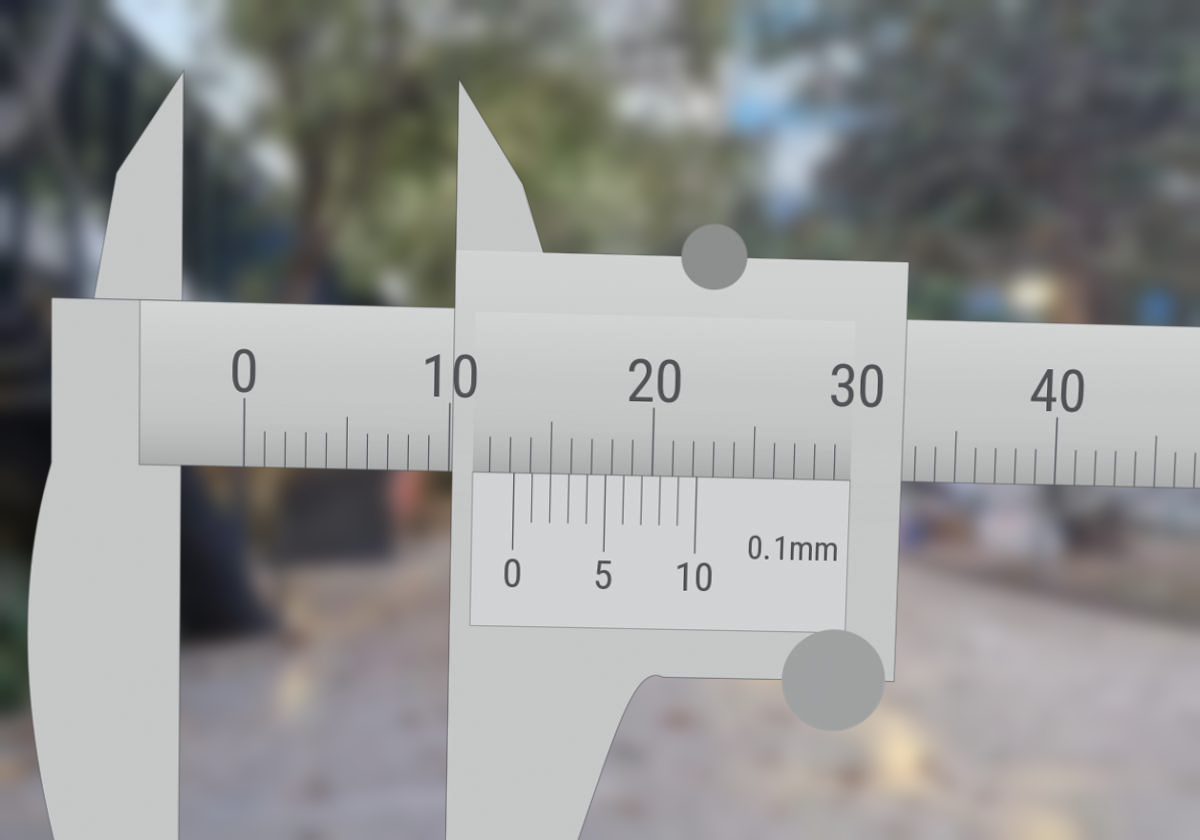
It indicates **13.2** mm
